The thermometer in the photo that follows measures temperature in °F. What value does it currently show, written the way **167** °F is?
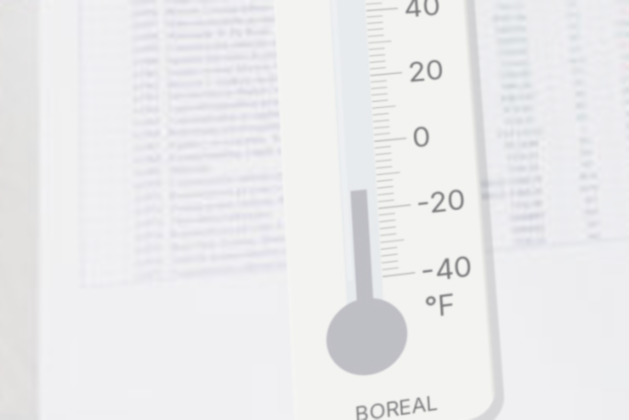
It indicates **-14** °F
